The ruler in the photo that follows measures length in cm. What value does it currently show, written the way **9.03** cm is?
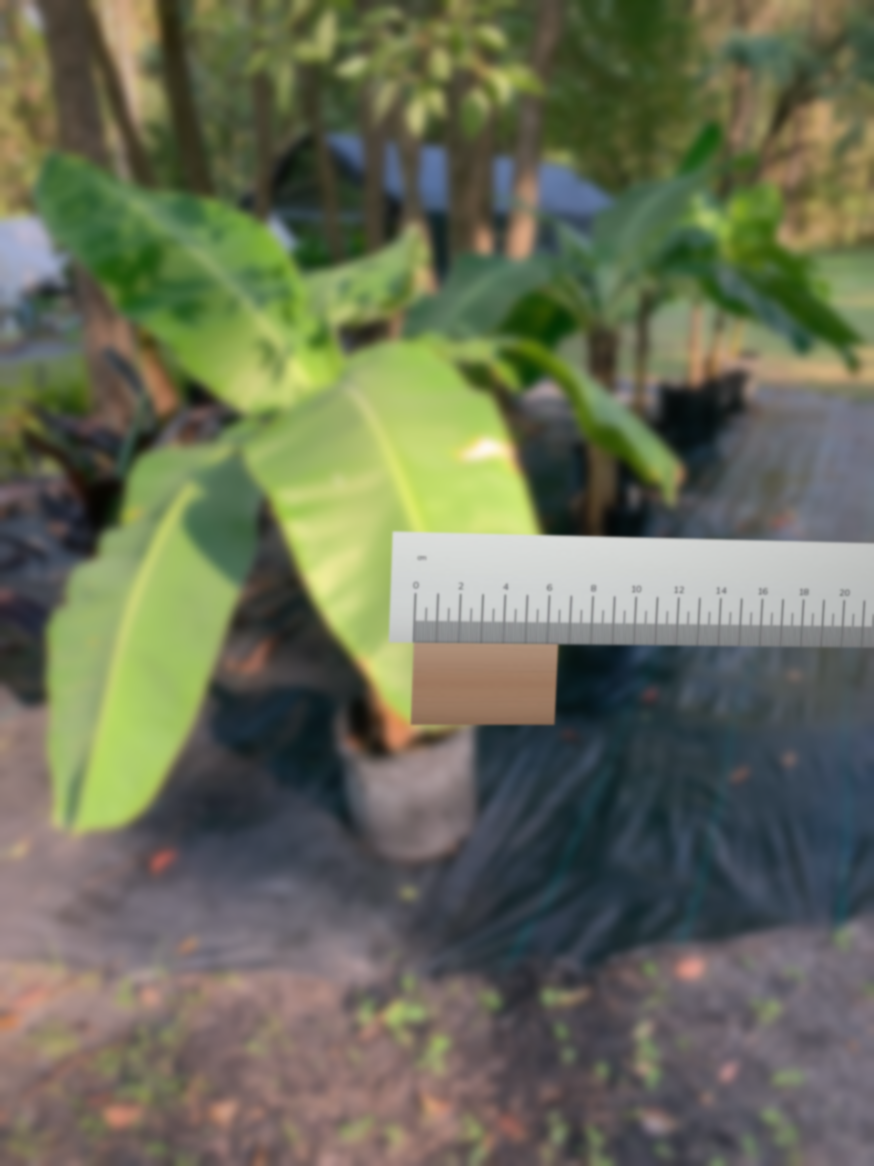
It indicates **6.5** cm
